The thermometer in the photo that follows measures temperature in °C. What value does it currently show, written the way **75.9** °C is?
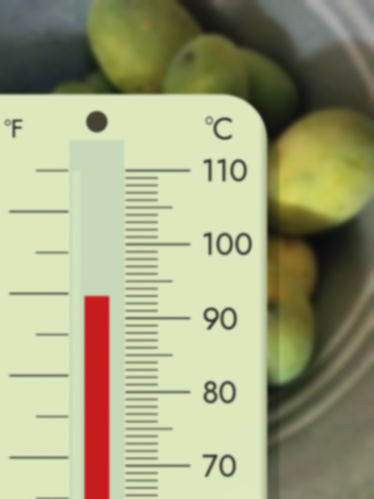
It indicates **93** °C
